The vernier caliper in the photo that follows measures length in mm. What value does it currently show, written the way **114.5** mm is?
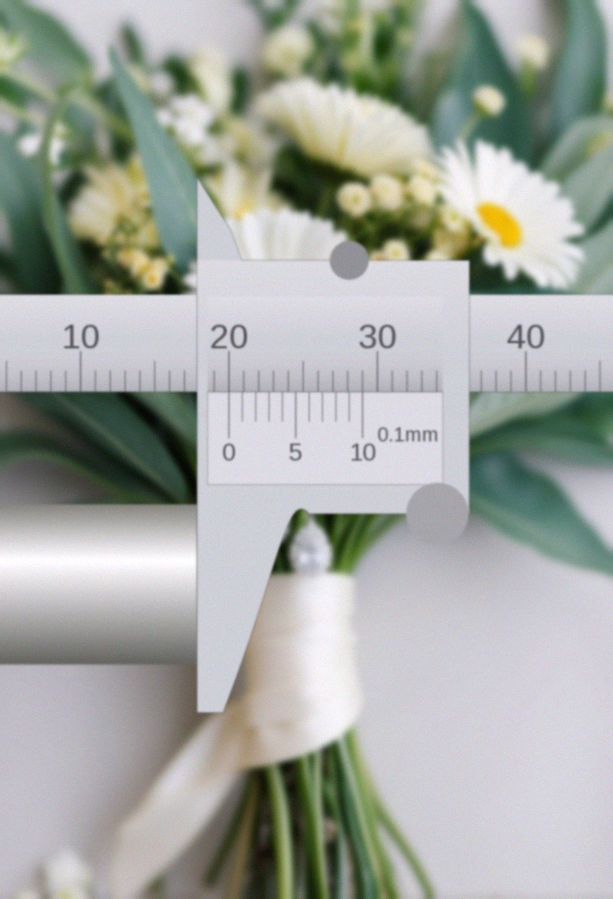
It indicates **20.0** mm
